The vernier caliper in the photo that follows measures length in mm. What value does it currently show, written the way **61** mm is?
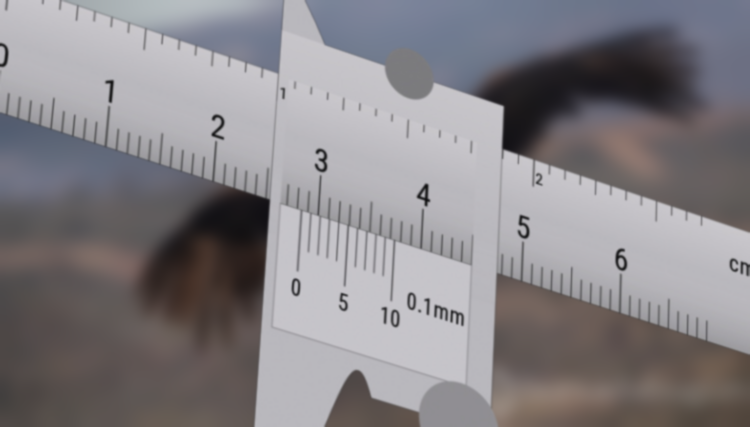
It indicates **28.4** mm
